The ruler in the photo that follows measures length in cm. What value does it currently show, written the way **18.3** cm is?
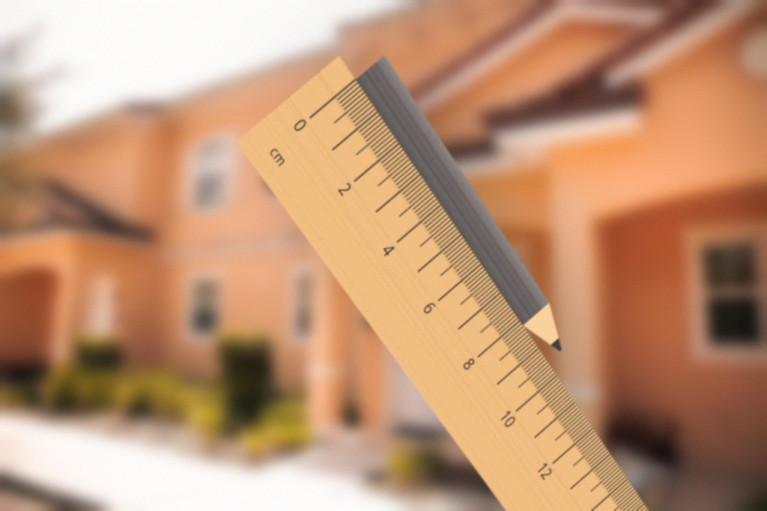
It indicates **9.5** cm
